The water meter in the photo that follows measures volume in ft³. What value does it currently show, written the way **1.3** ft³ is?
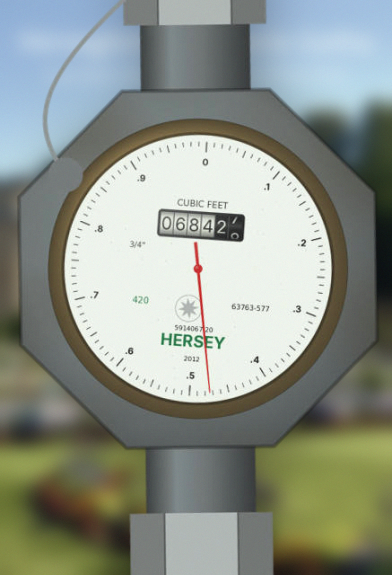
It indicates **68427.47** ft³
